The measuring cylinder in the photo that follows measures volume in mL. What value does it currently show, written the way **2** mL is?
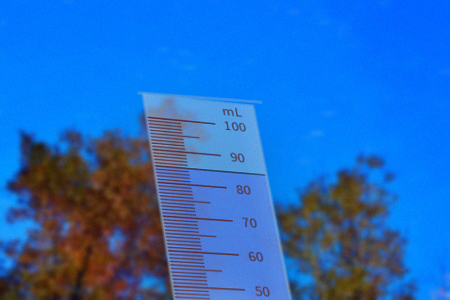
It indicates **85** mL
